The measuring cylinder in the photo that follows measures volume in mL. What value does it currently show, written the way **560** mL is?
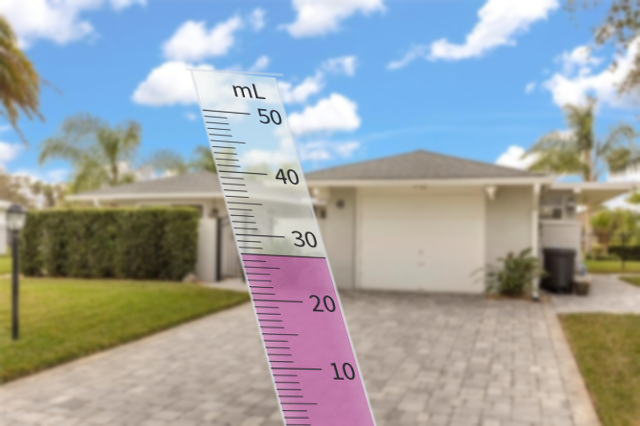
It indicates **27** mL
